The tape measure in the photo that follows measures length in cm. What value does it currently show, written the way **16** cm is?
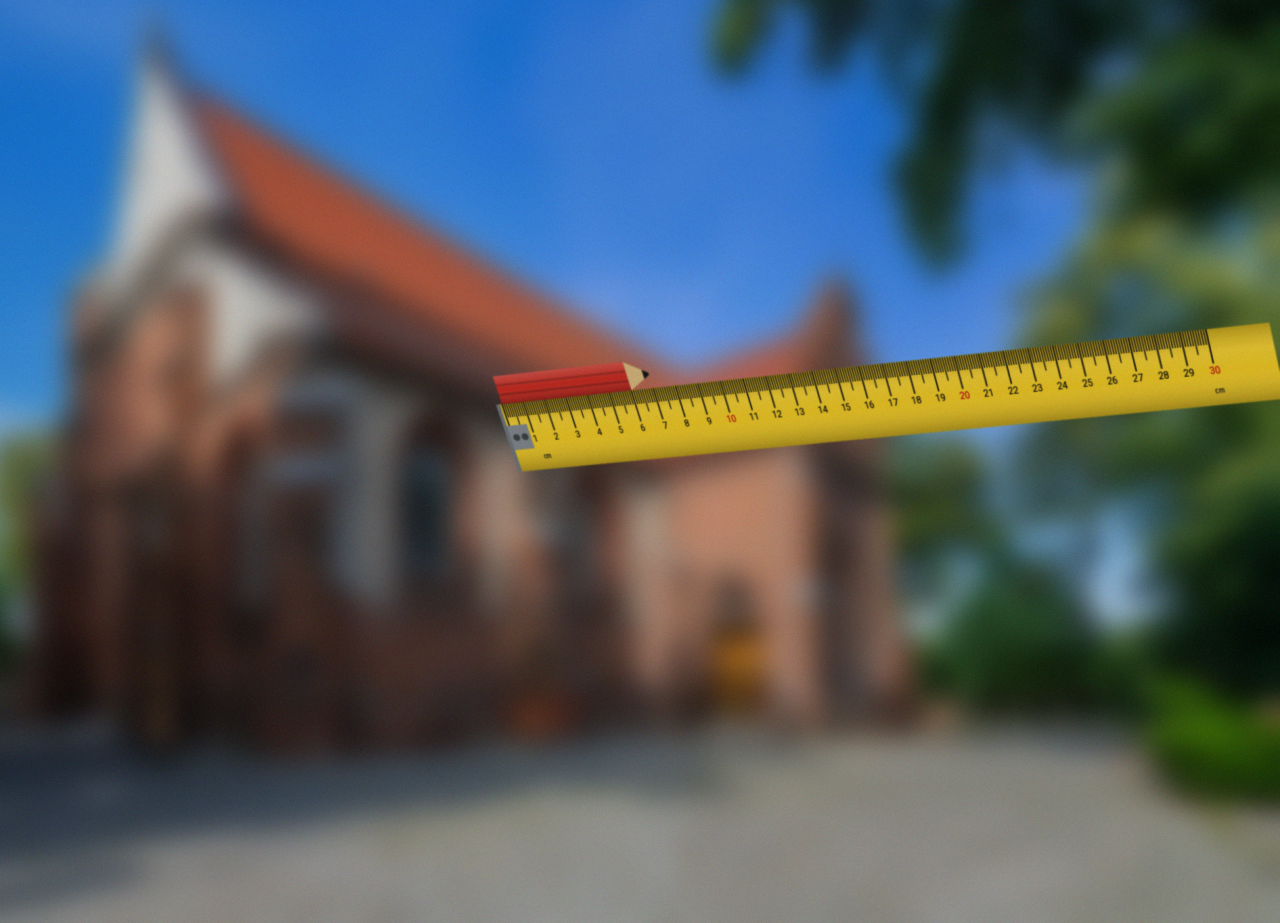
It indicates **7** cm
